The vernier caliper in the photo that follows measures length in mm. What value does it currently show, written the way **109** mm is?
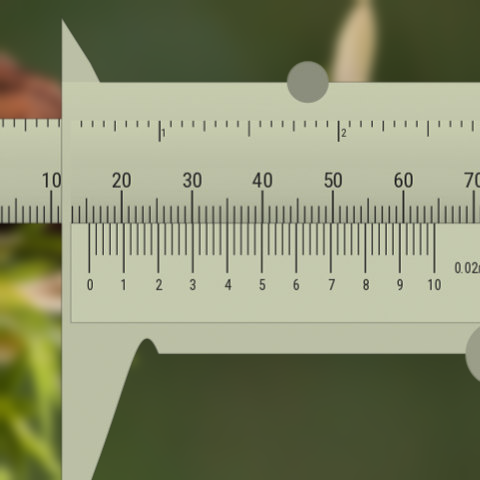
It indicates **15.4** mm
